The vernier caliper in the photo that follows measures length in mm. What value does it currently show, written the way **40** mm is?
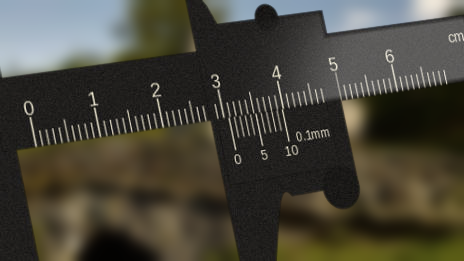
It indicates **30.8** mm
